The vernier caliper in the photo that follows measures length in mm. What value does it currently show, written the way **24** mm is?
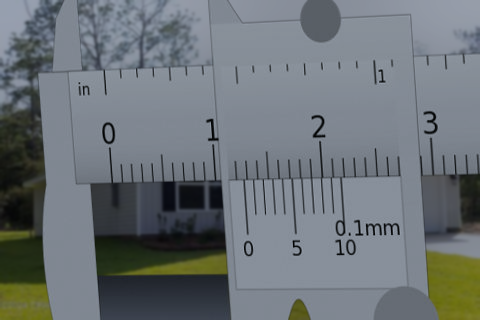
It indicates **12.7** mm
